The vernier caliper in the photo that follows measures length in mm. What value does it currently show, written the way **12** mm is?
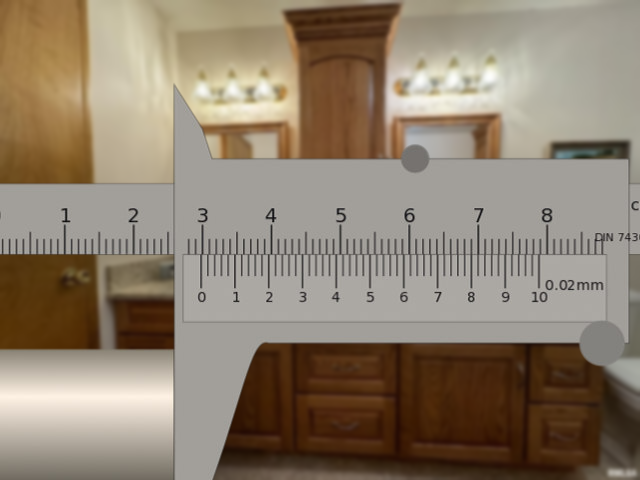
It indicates **29.8** mm
